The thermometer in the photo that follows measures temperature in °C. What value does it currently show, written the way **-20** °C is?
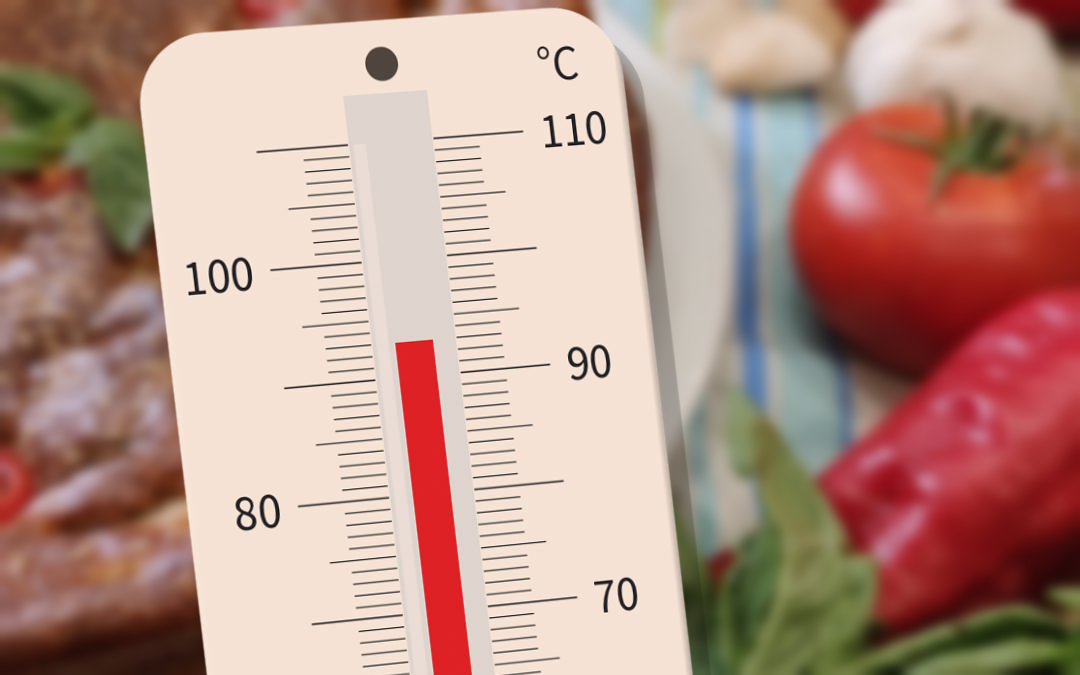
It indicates **93** °C
